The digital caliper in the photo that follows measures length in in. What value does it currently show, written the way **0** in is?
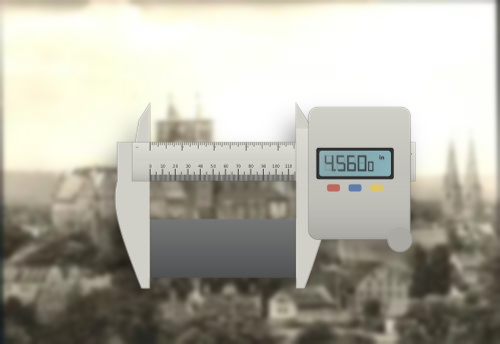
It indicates **4.5600** in
